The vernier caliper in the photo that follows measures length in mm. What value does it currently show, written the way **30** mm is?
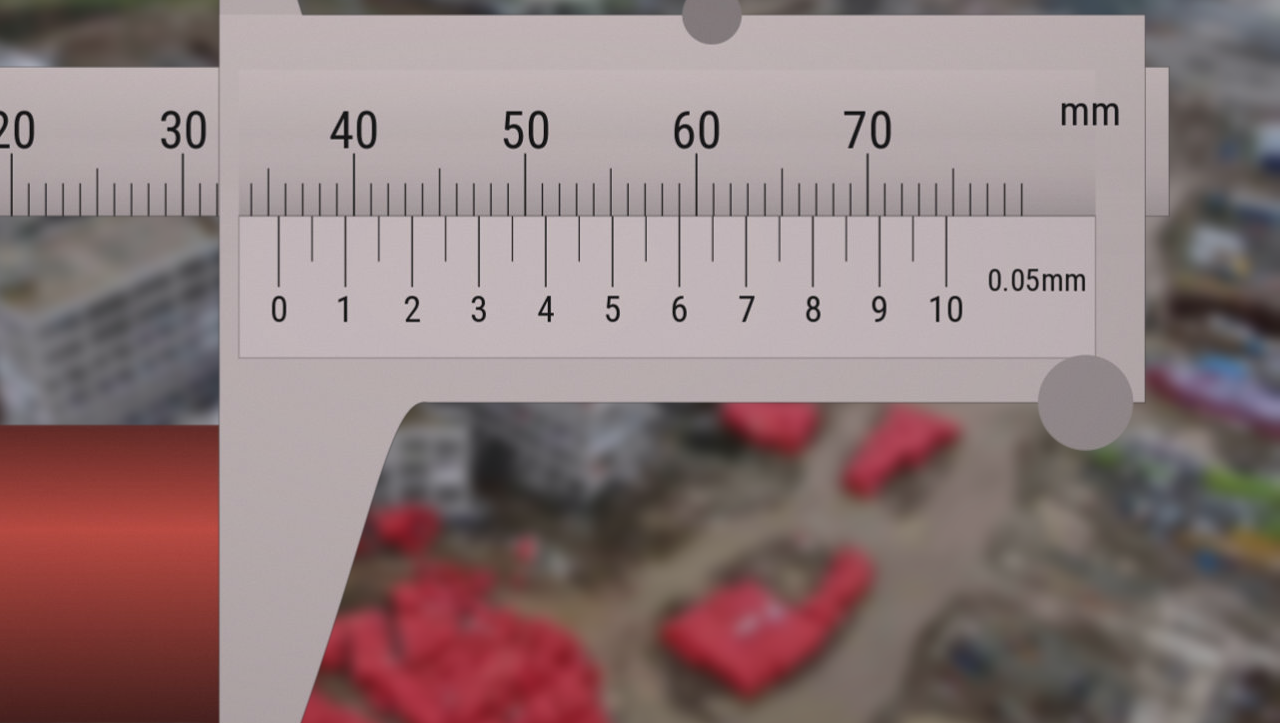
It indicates **35.6** mm
